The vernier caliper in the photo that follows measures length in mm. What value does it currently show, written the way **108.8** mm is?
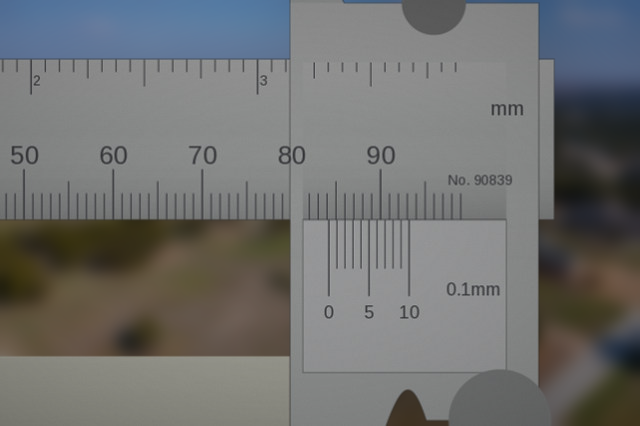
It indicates **84.2** mm
